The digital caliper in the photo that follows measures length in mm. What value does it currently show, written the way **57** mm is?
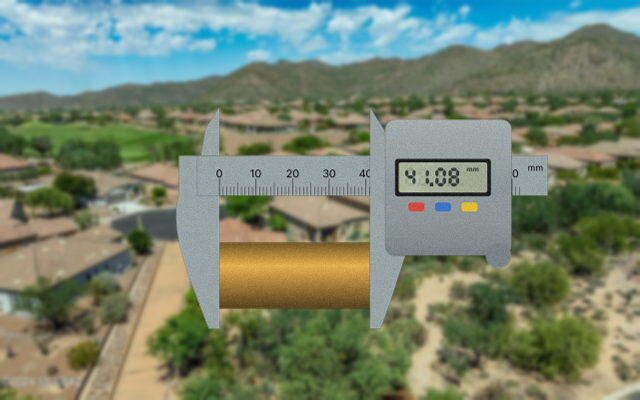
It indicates **41.08** mm
